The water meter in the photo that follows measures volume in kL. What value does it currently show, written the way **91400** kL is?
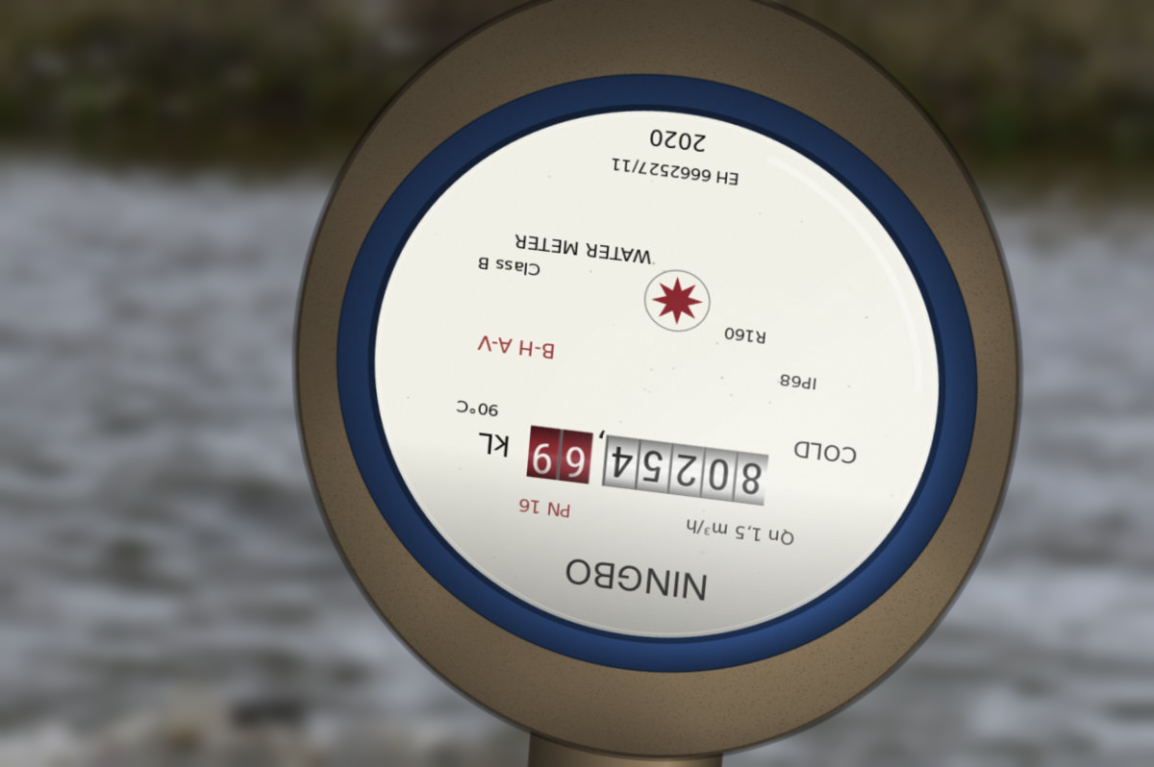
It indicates **80254.69** kL
